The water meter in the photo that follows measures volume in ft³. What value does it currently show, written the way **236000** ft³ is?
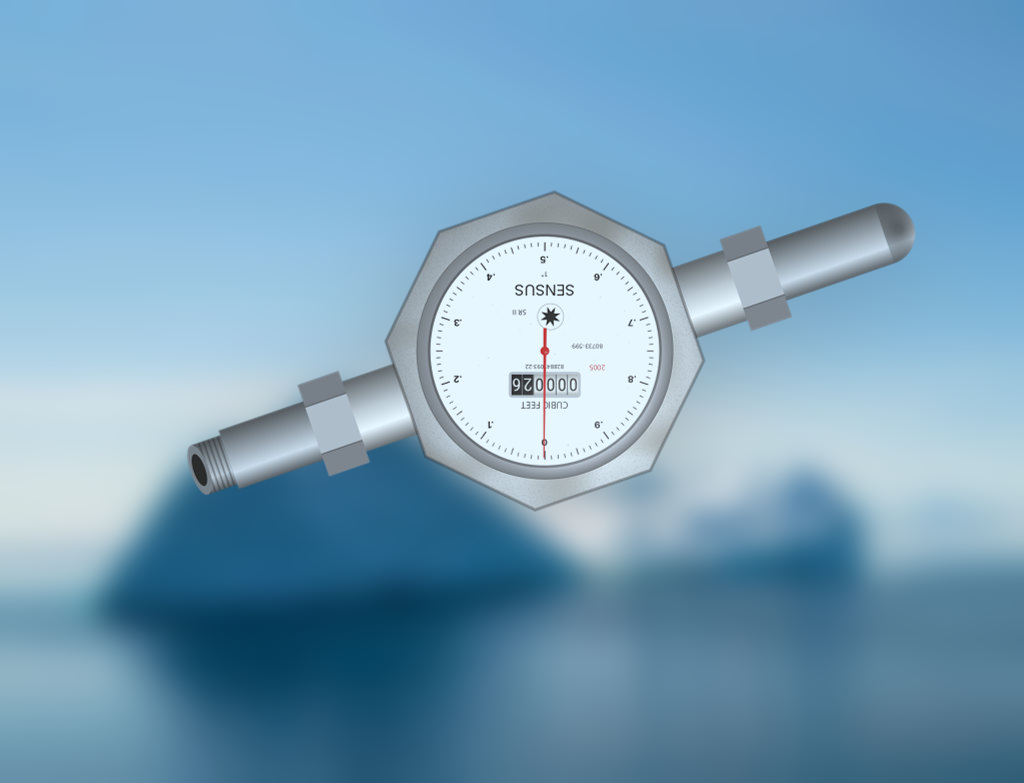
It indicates **26.00** ft³
